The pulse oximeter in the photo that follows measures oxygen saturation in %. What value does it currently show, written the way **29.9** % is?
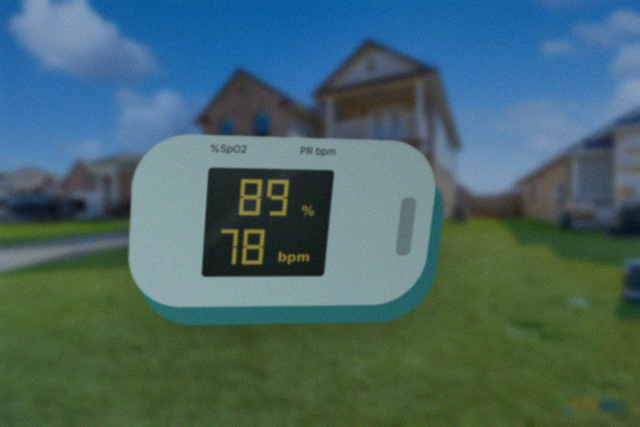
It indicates **89** %
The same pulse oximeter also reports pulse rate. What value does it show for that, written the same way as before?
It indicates **78** bpm
